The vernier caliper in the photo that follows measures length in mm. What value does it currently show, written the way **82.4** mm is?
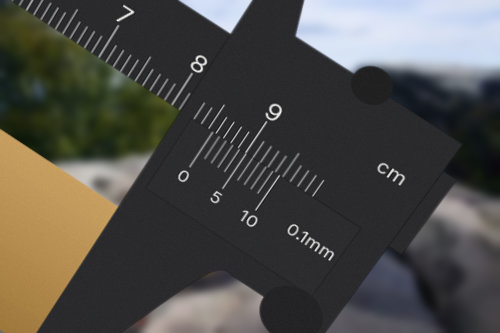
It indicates **85.6** mm
